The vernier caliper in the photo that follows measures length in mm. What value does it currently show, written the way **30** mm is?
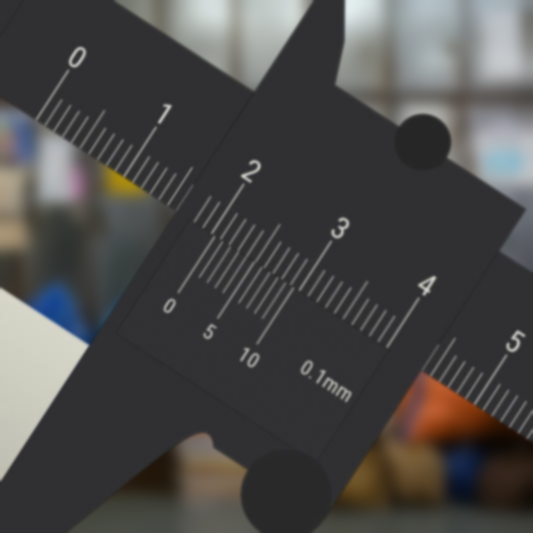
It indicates **20.4** mm
